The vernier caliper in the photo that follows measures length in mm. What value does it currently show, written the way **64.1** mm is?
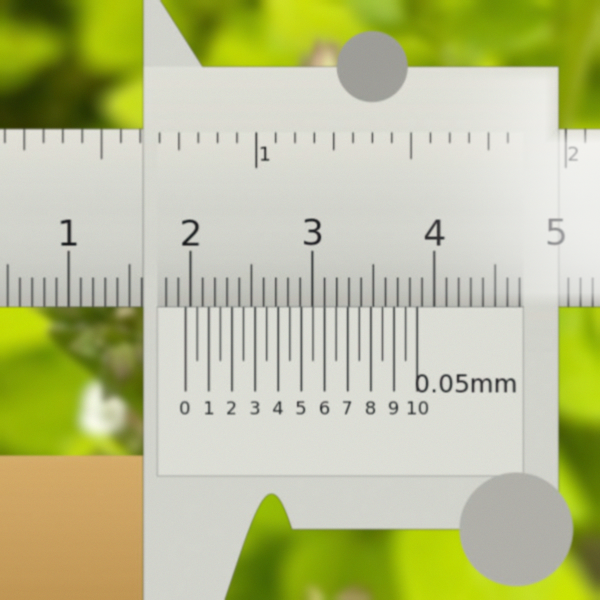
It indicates **19.6** mm
